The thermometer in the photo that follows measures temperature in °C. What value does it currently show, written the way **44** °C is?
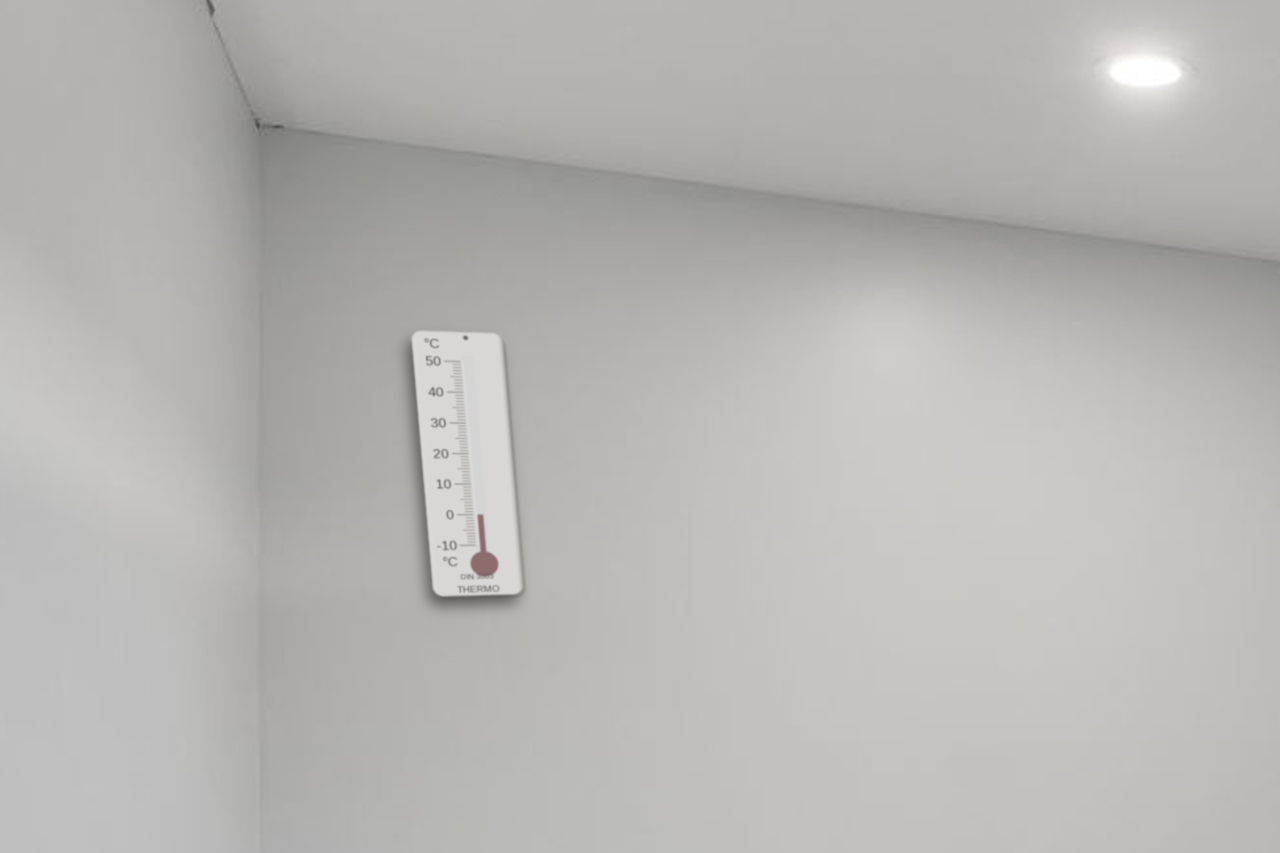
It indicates **0** °C
